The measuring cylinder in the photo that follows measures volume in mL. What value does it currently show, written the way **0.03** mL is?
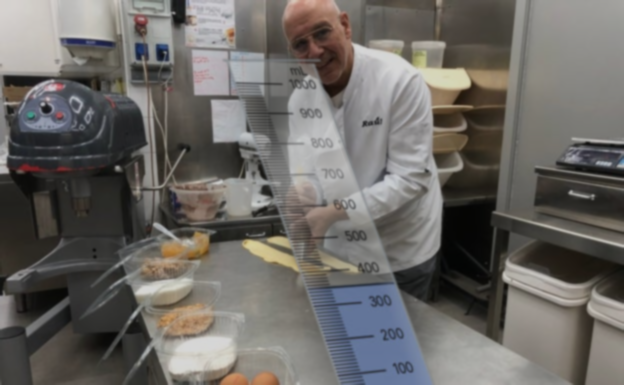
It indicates **350** mL
